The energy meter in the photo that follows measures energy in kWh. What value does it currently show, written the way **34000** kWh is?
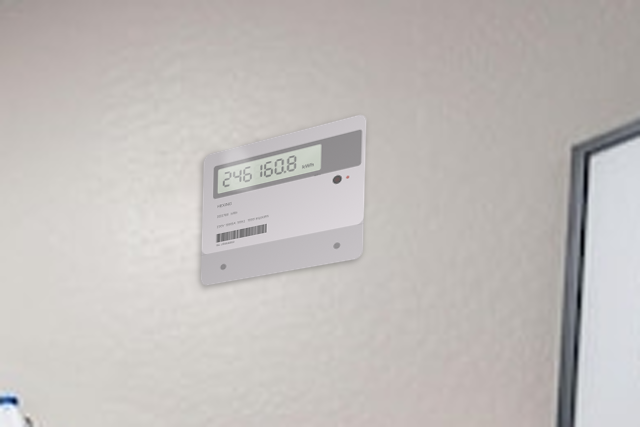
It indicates **246160.8** kWh
